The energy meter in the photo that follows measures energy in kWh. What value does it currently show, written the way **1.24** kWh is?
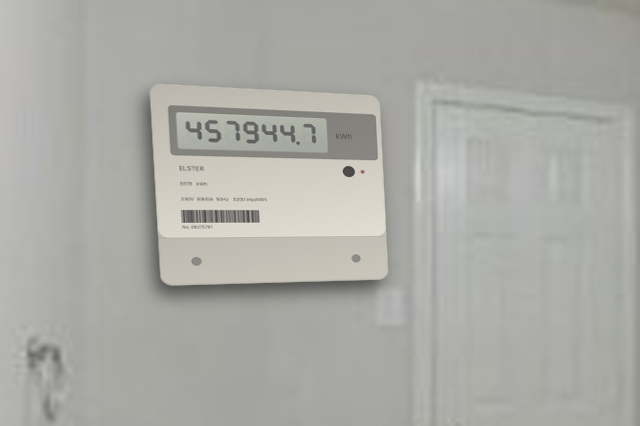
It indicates **457944.7** kWh
